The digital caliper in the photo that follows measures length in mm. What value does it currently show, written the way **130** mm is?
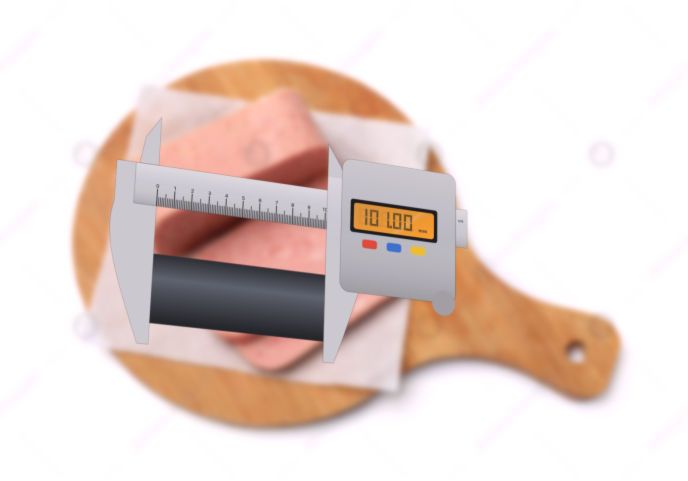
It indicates **101.00** mm
